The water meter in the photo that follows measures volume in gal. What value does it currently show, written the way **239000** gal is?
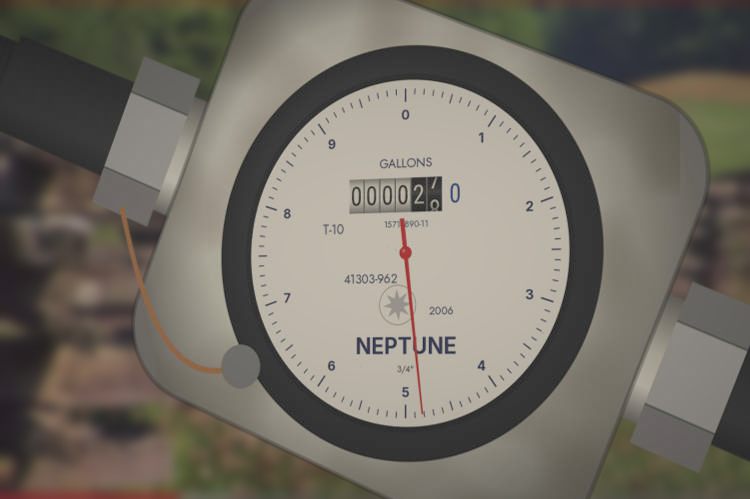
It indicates **274.8** gal
